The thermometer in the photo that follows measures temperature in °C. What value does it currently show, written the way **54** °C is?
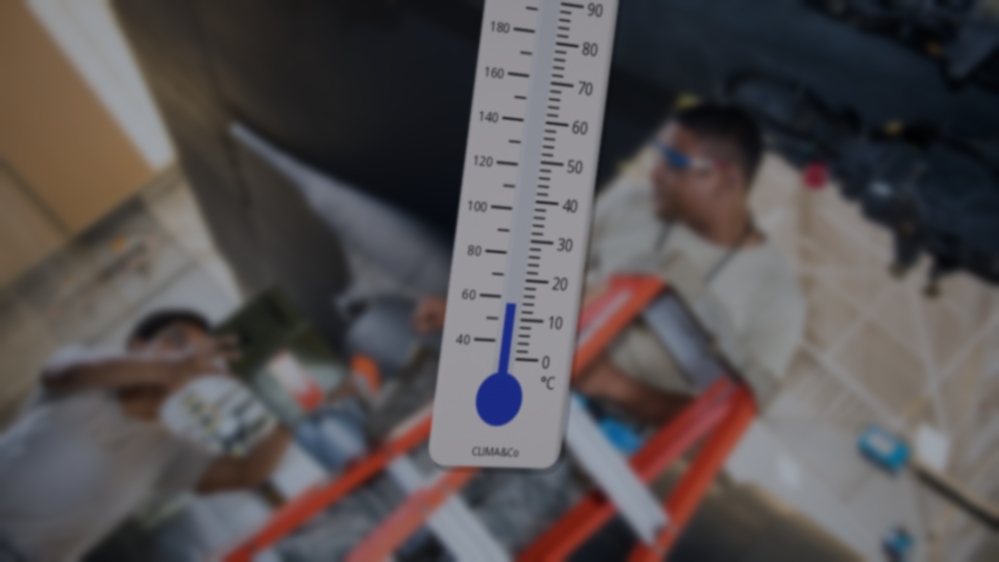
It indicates **14** °C
